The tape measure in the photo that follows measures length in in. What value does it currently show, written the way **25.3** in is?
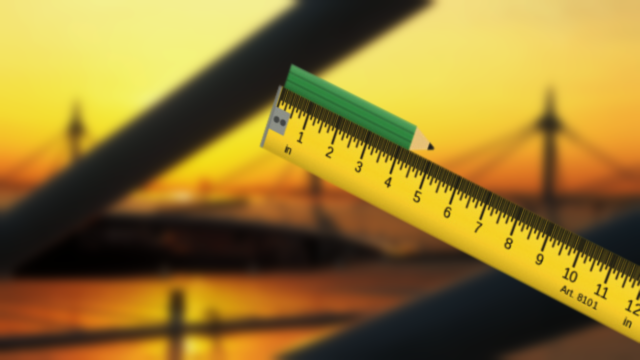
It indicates **5** in
